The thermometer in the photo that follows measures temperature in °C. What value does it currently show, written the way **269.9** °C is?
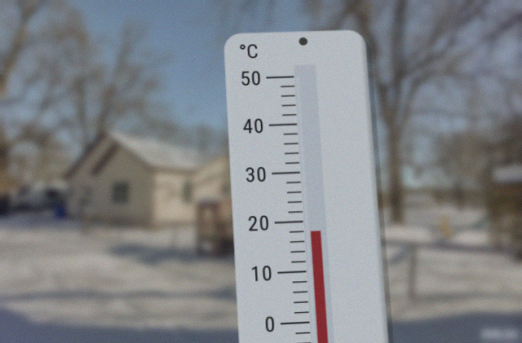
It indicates **18** °C
